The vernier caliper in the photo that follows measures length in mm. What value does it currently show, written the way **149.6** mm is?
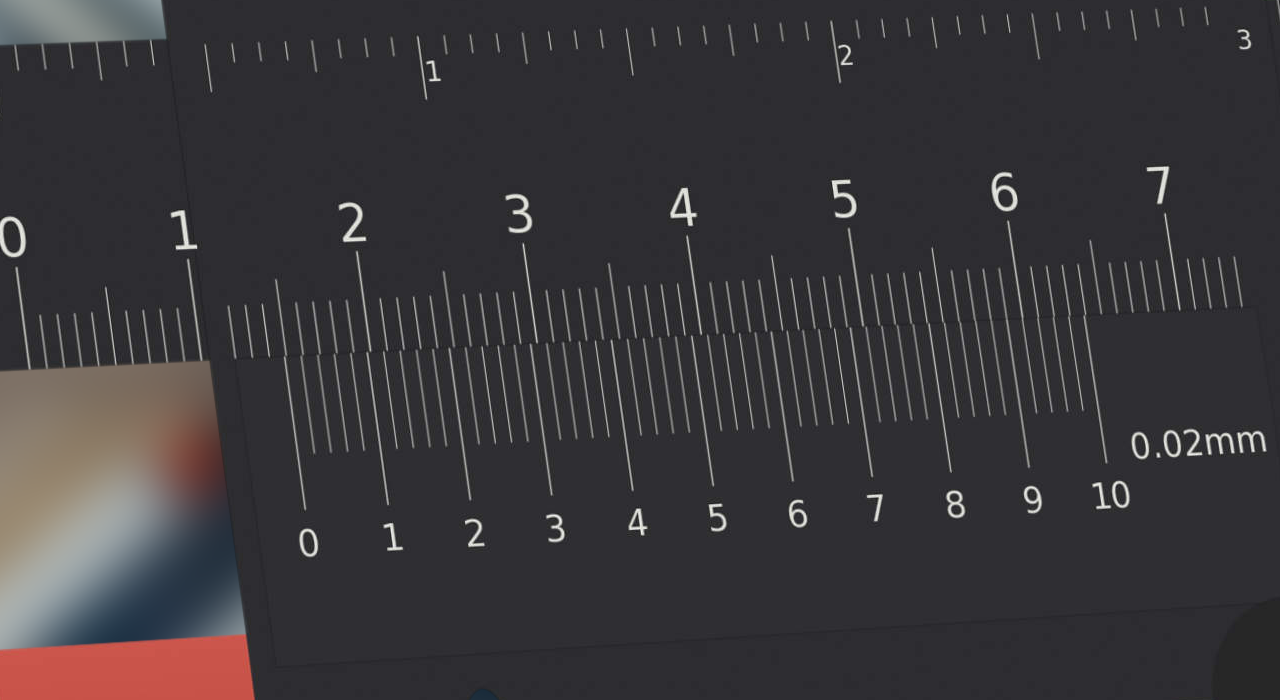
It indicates **14.9** mm
